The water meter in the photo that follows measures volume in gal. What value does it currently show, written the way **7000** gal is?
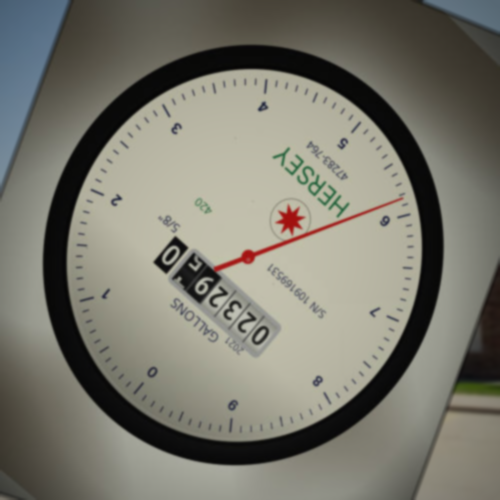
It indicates **232945.8** gal
